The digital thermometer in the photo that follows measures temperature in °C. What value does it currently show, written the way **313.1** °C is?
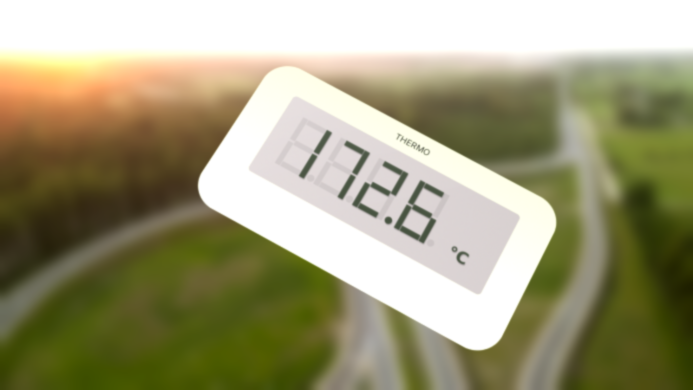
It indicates **172.6** °C
